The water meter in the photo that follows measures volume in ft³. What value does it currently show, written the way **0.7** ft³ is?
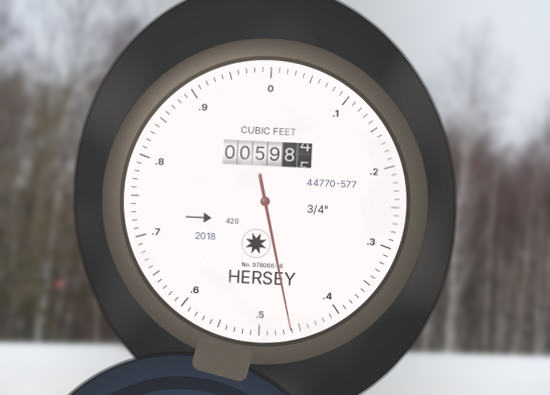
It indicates **5984.46** ft³
